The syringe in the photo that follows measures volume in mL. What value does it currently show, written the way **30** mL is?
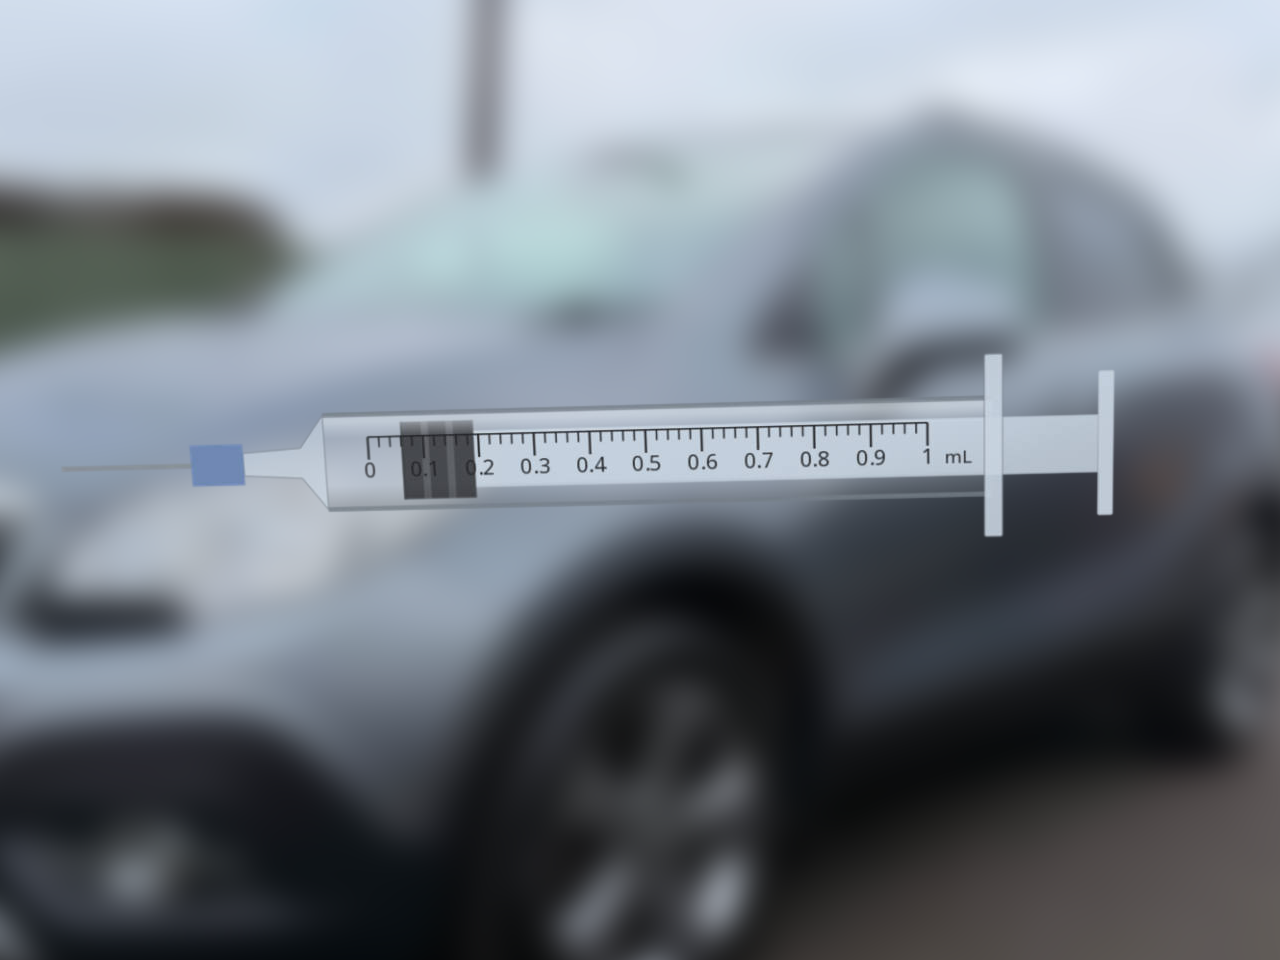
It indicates **0.06** mL
